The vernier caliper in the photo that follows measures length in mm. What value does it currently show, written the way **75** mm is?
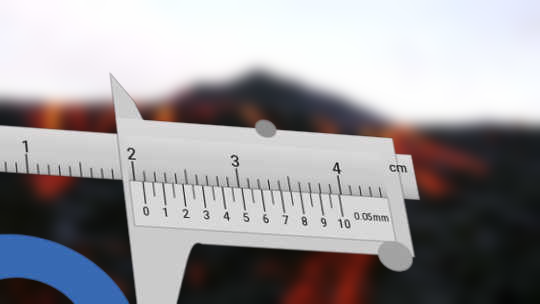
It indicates **20.8** mm
